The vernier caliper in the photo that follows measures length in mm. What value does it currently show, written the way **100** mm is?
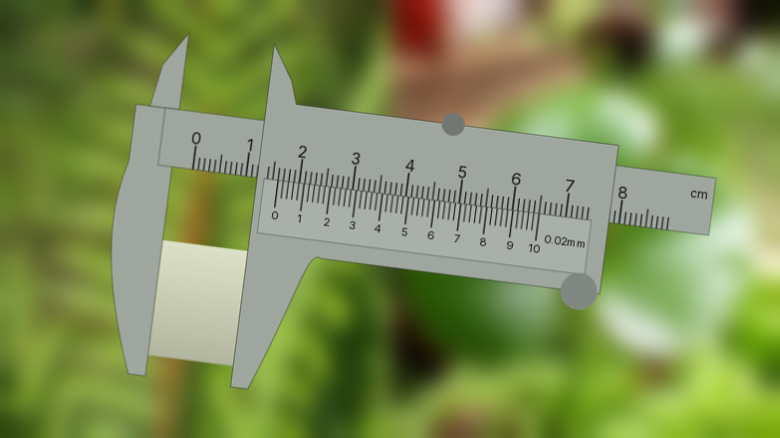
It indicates **16.0** mm
